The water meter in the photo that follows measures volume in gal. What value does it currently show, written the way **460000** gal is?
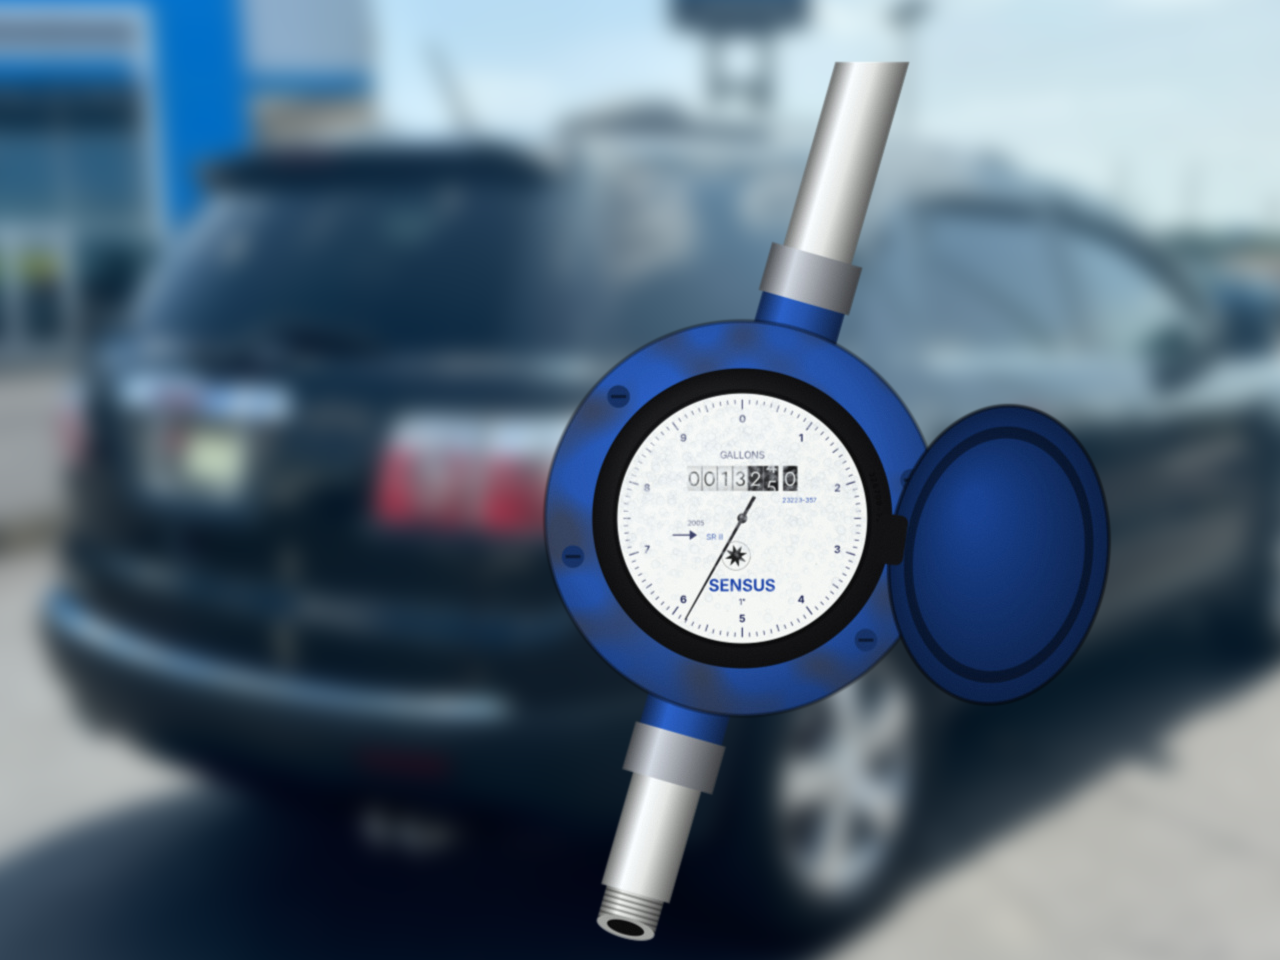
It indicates **13245.8** gal
